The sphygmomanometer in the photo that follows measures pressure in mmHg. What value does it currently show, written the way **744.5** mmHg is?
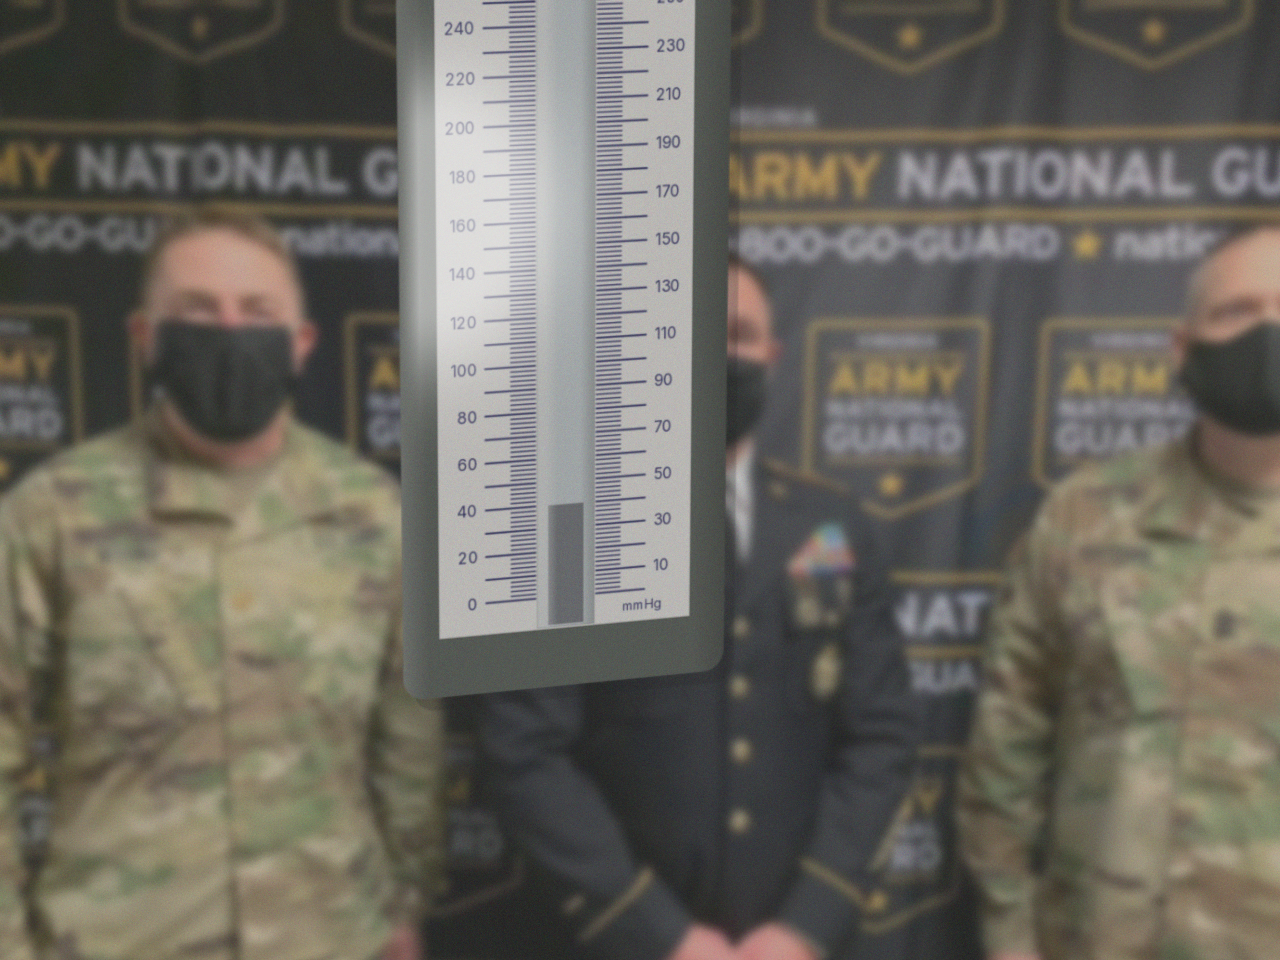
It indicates **40** mmHg
